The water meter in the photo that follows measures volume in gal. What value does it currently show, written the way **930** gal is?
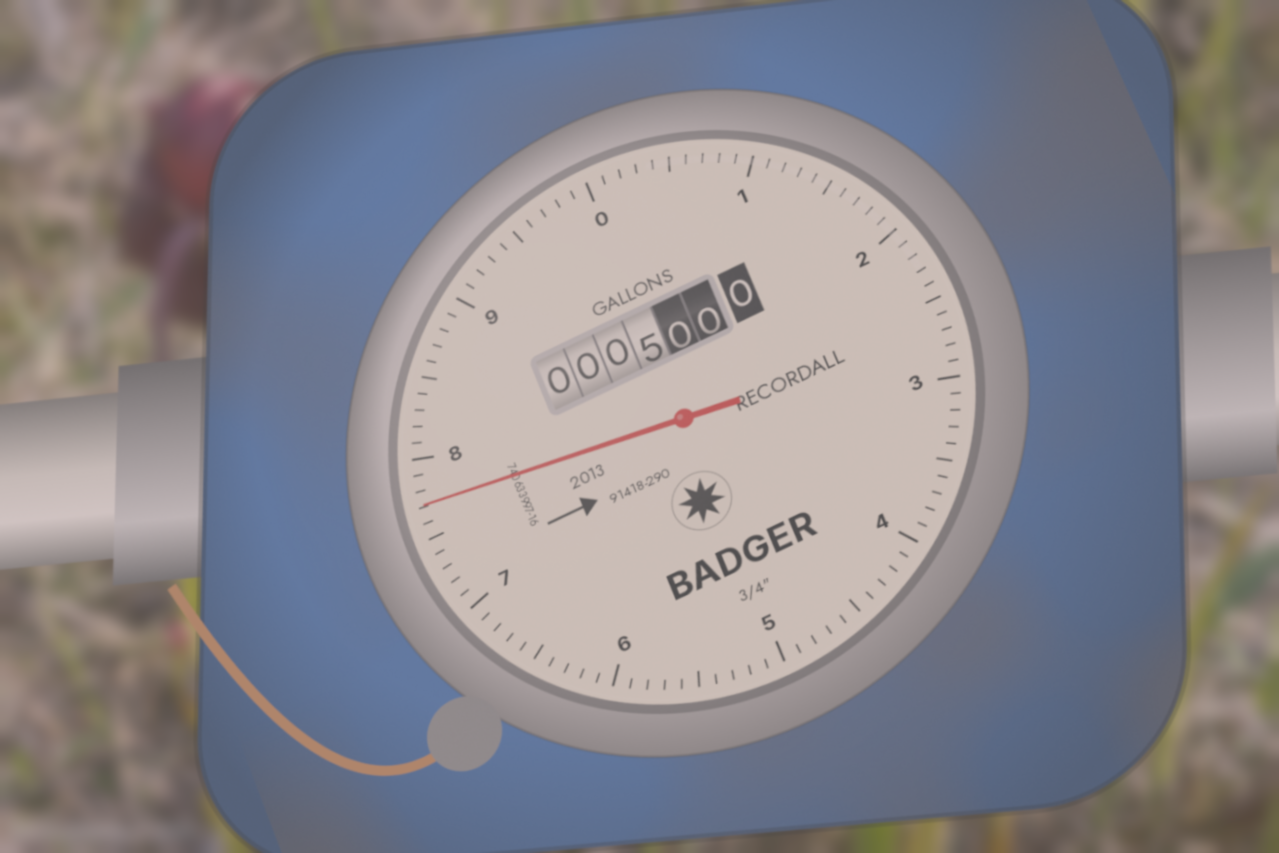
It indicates **4997.7** gal
